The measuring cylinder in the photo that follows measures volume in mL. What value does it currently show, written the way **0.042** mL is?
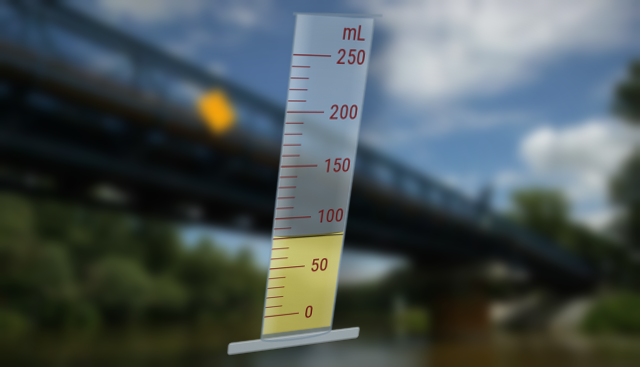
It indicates **80** mL
